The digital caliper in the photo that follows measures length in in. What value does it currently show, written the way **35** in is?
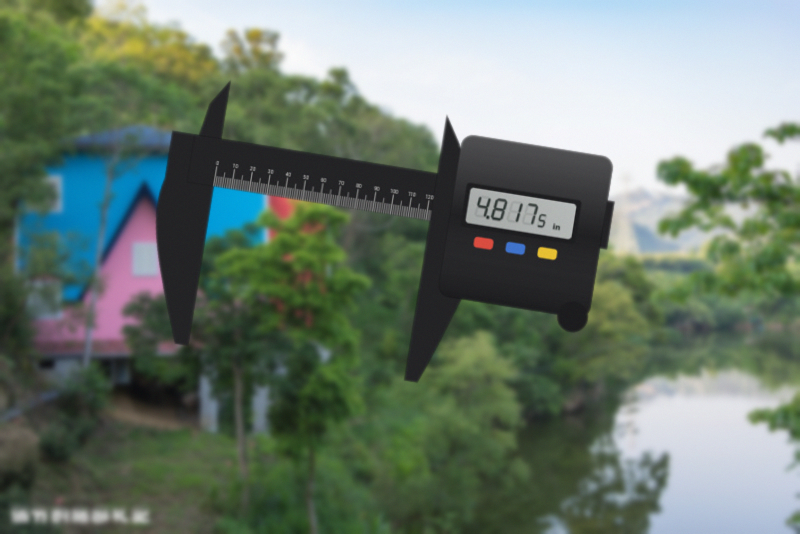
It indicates **4.8175** in
